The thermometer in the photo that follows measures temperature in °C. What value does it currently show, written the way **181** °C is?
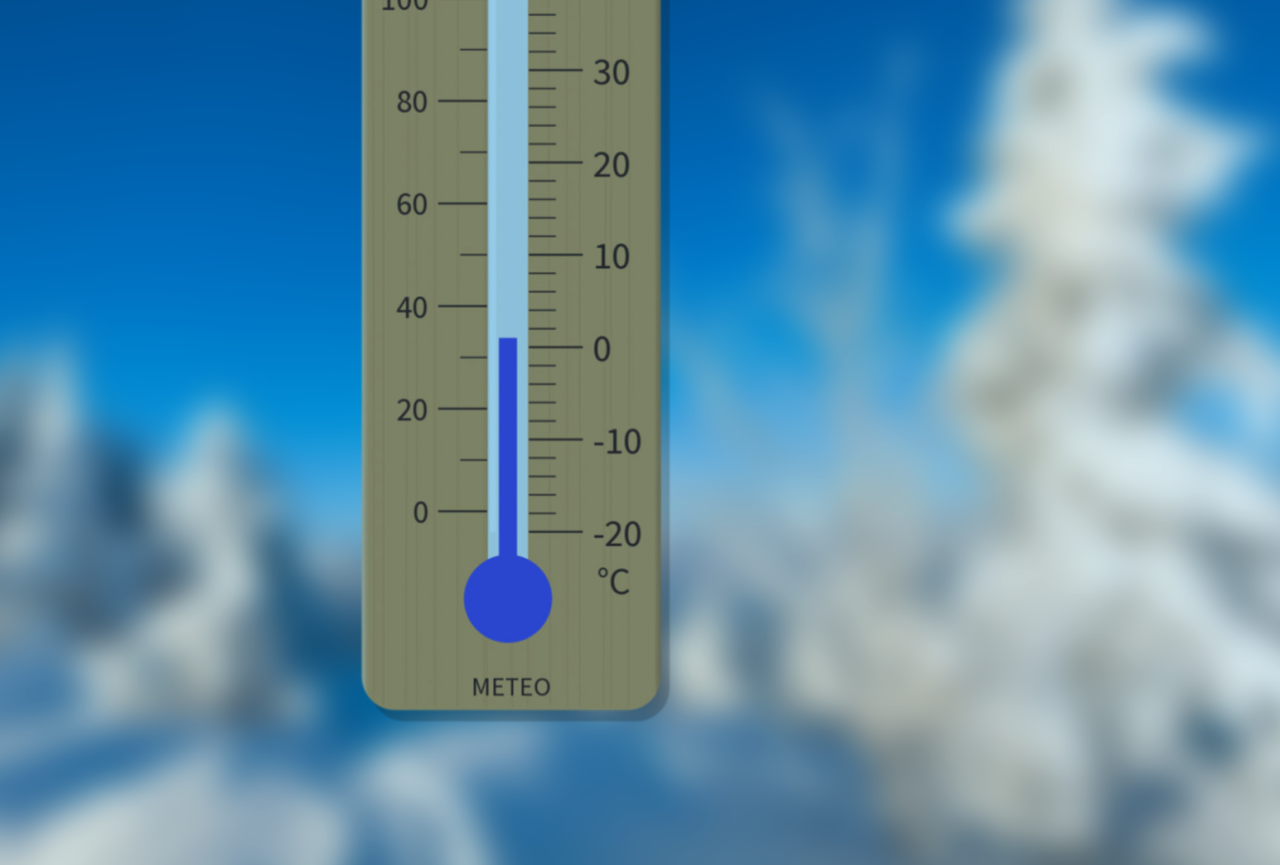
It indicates **1** °C
